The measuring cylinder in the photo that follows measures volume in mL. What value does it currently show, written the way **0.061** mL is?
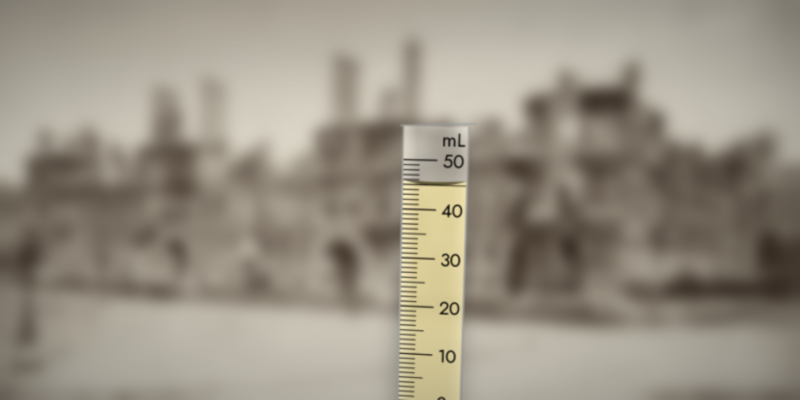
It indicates **45** mL
